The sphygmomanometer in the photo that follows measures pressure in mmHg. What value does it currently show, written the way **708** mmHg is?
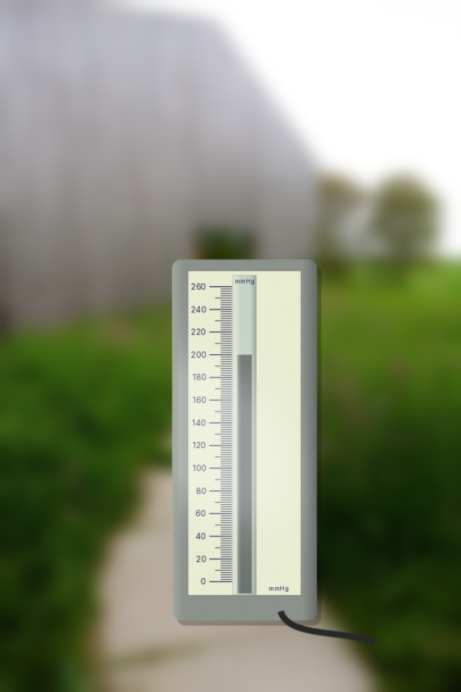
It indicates **200** mmHg
